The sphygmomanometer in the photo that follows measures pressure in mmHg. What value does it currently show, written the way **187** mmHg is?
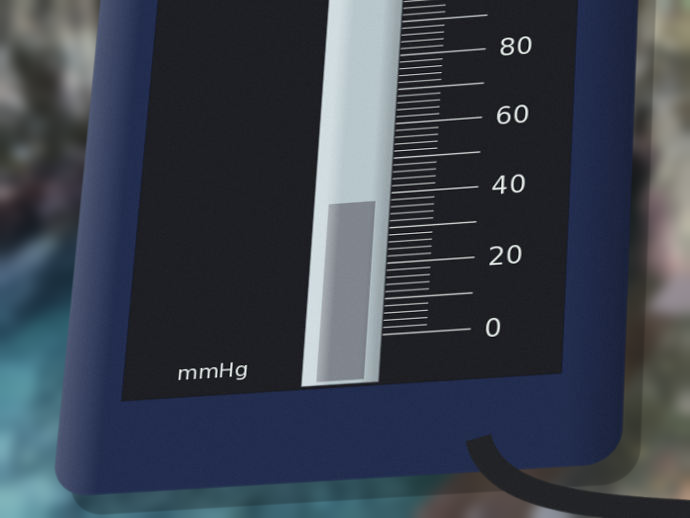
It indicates **38** mmHg
